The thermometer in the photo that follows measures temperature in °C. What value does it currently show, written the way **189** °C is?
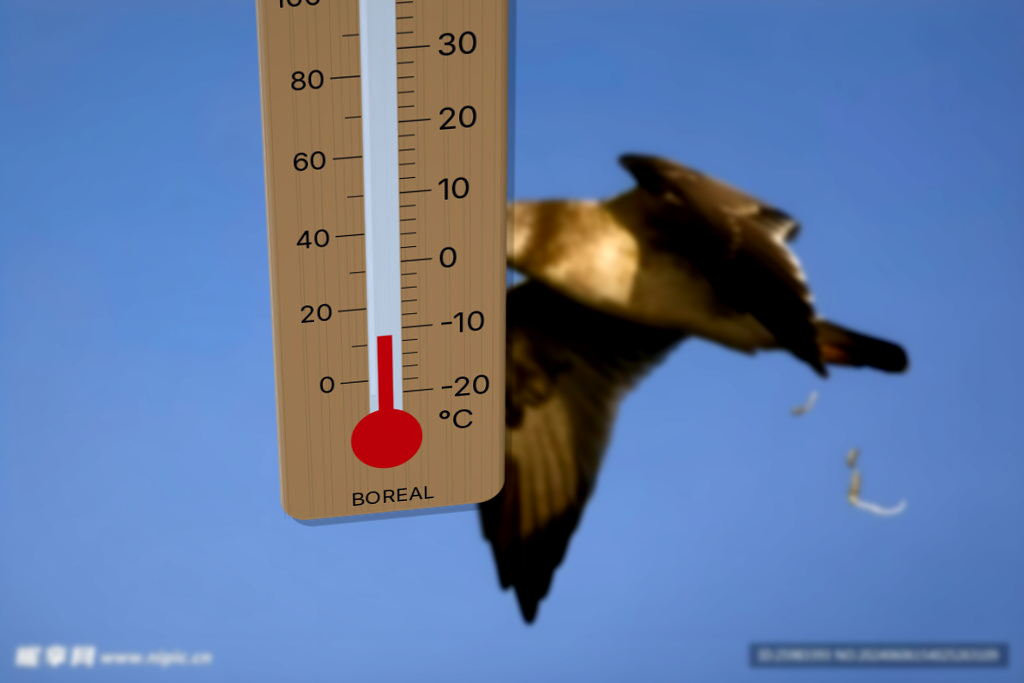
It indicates **-11** °C
